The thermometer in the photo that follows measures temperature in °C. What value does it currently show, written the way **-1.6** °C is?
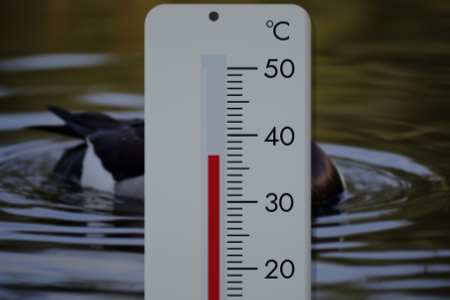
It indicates **37** °C
